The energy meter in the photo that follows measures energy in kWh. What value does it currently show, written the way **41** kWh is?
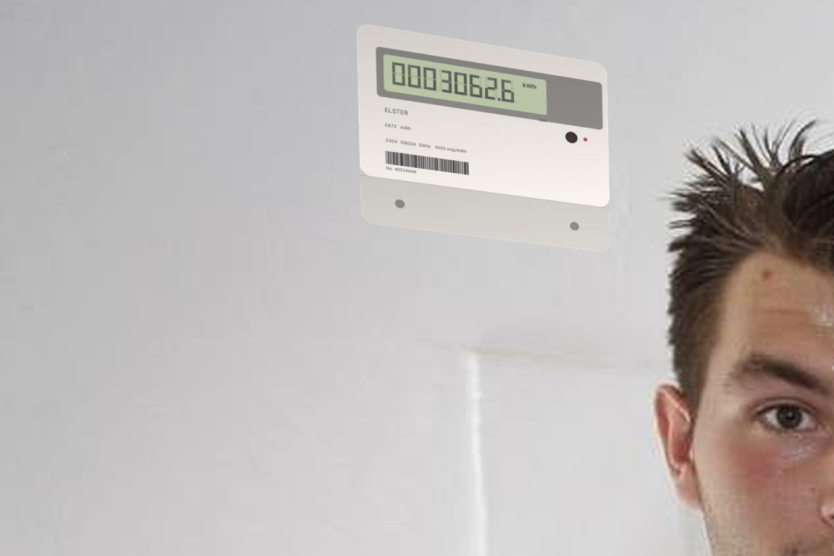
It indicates **3062.6** kWh
